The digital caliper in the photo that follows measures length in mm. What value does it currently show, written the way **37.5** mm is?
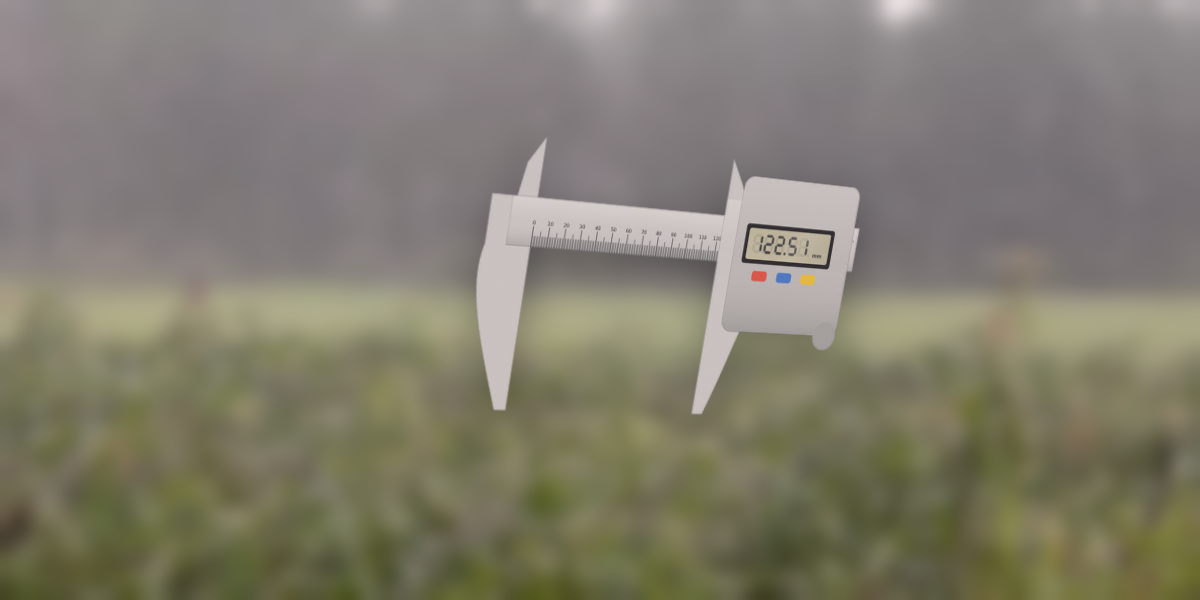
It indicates **122.51** mm
